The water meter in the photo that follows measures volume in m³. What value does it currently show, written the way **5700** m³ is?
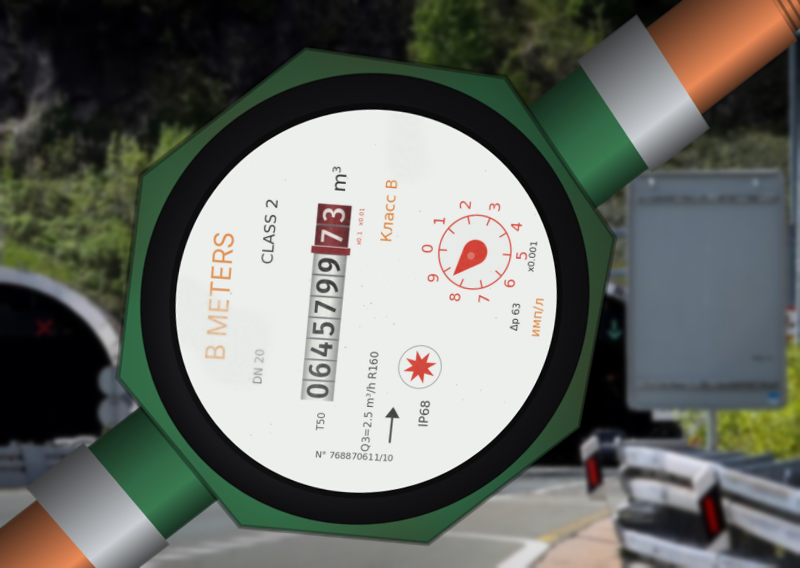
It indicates **645799.738** m³
